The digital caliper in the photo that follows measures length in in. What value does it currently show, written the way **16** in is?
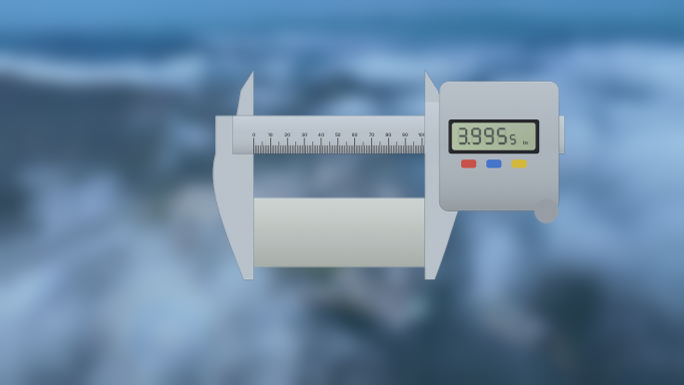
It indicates **3.9955** in
